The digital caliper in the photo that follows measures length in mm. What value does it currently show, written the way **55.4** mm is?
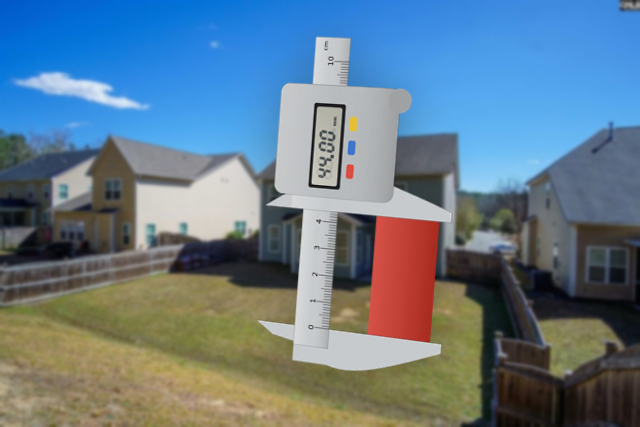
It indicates **44.00** mm
